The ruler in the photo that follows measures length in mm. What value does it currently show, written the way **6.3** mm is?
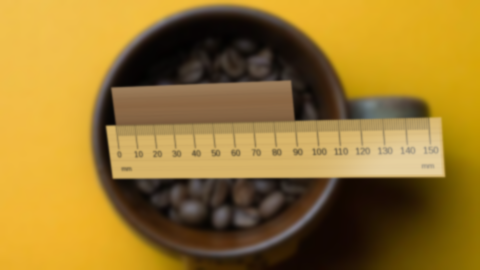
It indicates **90** mm
